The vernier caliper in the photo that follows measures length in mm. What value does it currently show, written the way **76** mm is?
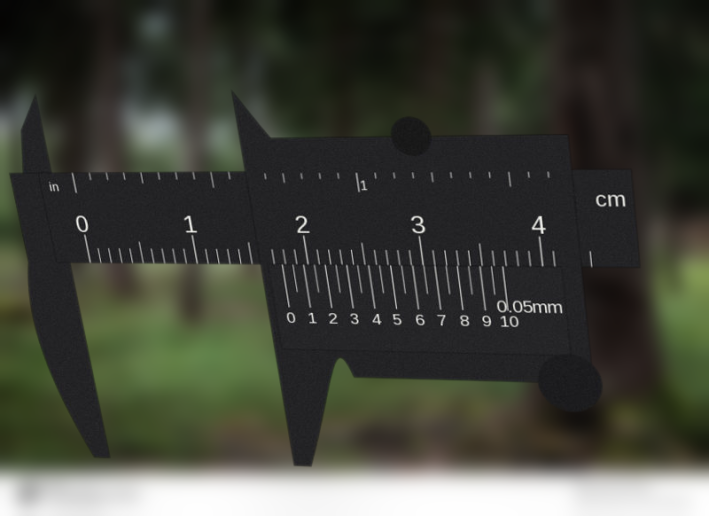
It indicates **17.7** mm
